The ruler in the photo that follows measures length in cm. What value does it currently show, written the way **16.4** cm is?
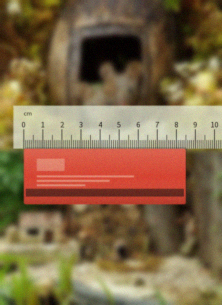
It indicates **8.5** cm
